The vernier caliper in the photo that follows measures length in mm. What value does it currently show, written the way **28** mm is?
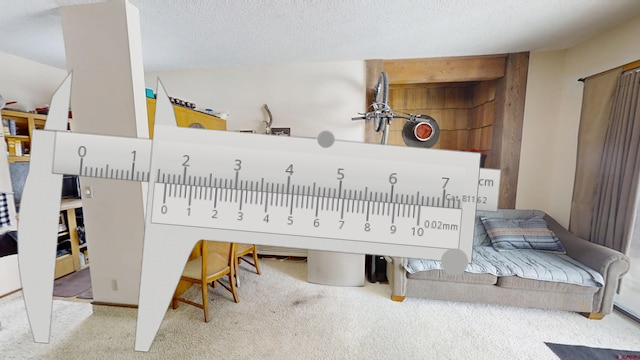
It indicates **16.5** mm
